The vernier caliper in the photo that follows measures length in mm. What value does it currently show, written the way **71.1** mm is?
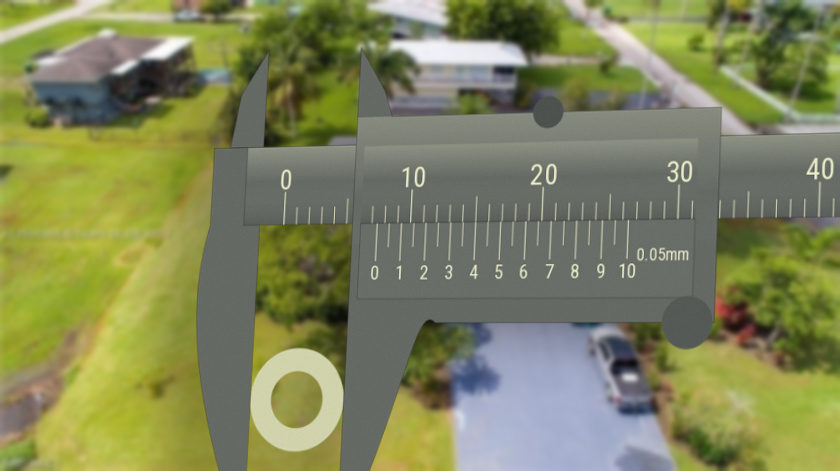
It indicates **7.4** mm
